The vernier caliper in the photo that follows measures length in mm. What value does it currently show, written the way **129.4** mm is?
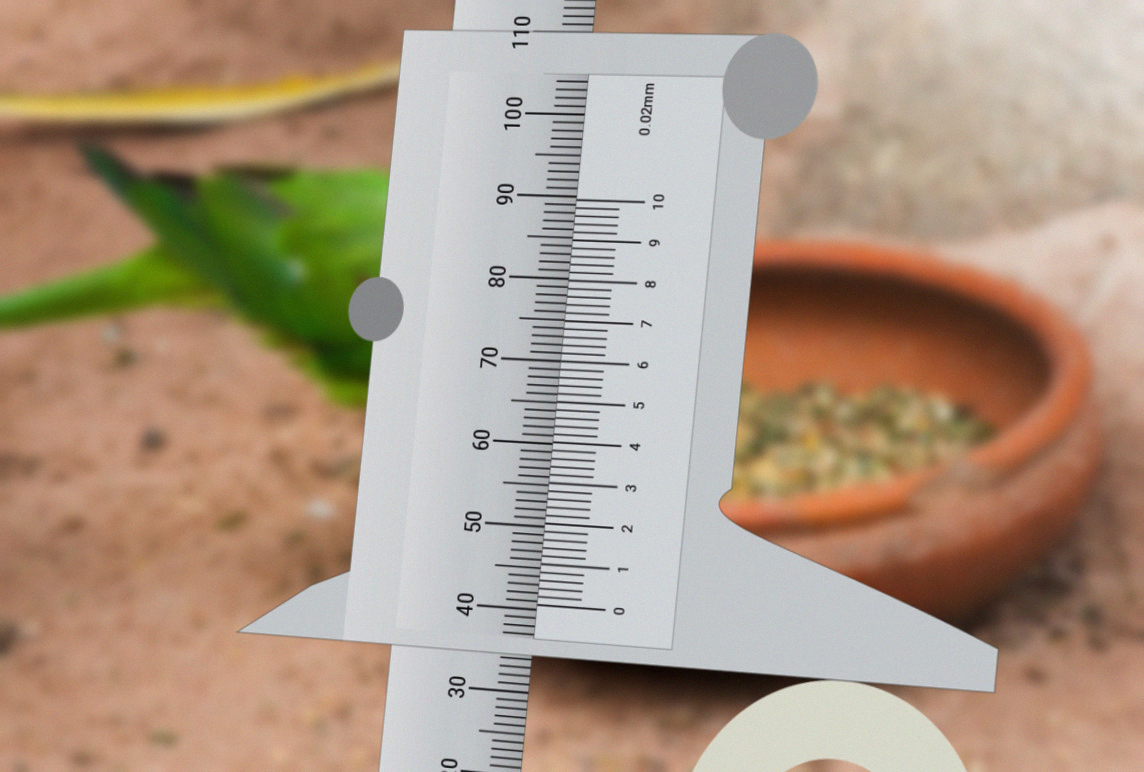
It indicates **40.6** mm
